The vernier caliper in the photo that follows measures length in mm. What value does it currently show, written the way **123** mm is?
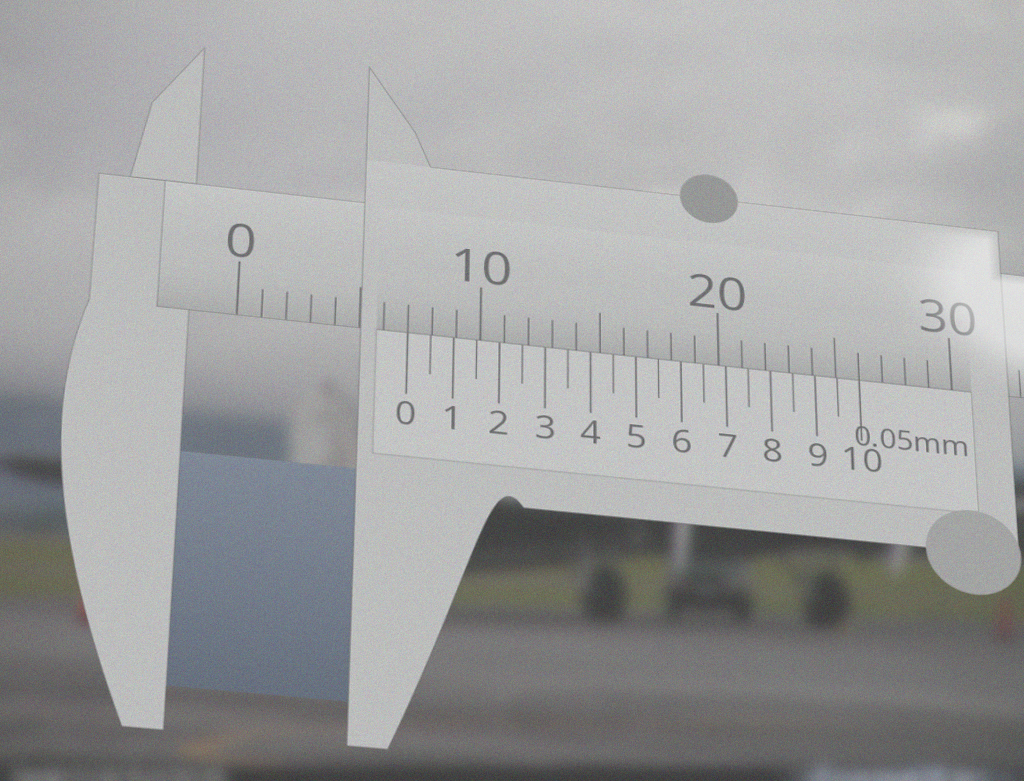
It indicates **7.00** mm
